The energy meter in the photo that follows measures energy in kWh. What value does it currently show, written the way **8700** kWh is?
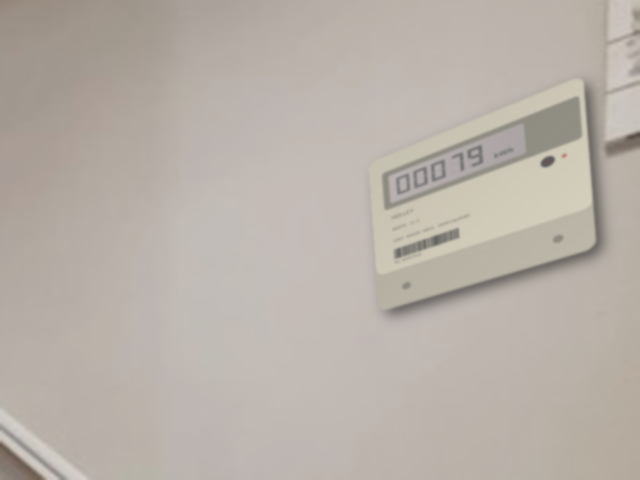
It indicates **79** kWh
